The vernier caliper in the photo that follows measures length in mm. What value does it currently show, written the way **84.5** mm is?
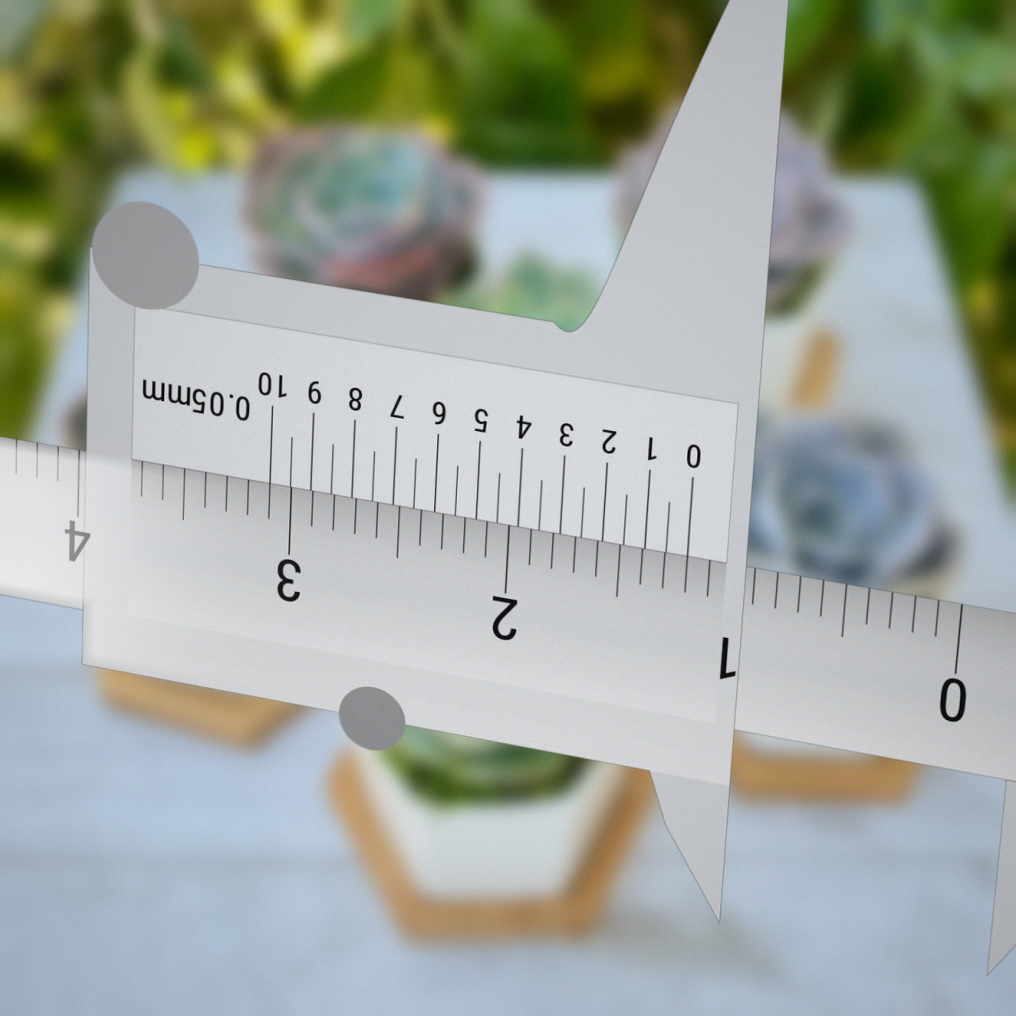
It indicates **12.00** mm
